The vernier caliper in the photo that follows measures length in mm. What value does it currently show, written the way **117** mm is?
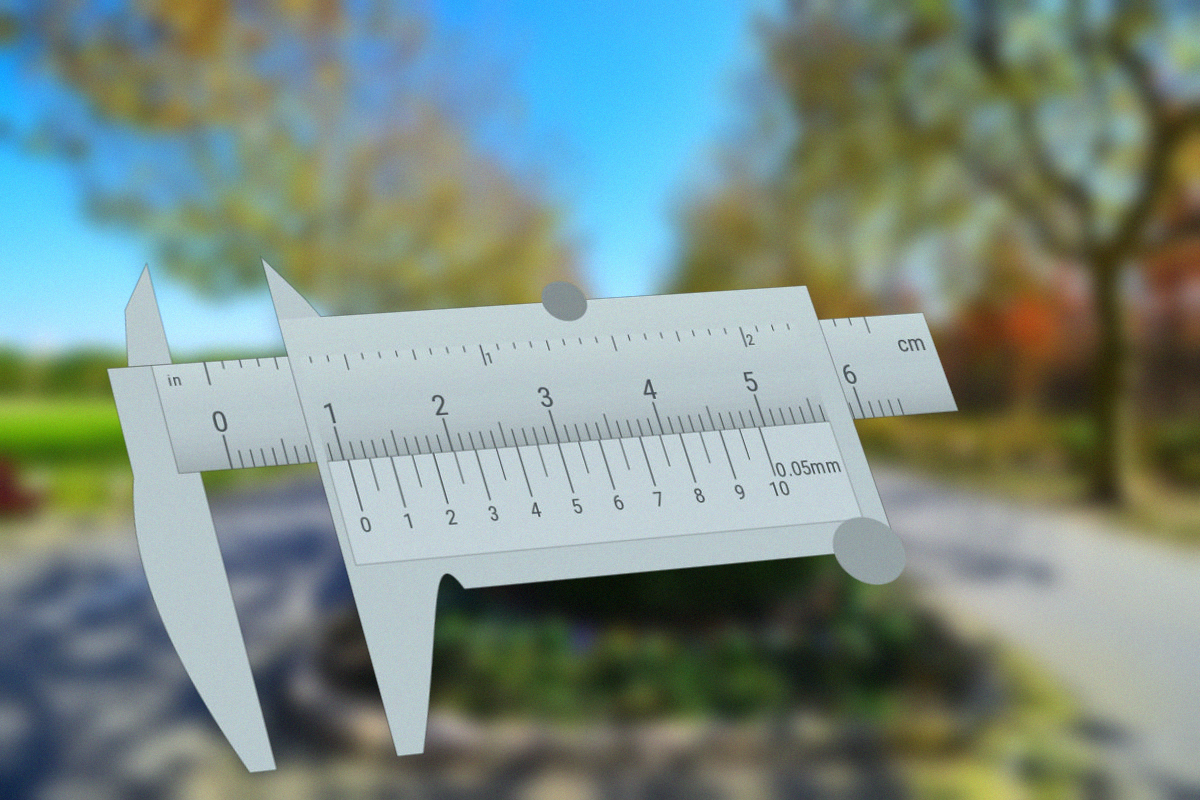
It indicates **10.4** mm
